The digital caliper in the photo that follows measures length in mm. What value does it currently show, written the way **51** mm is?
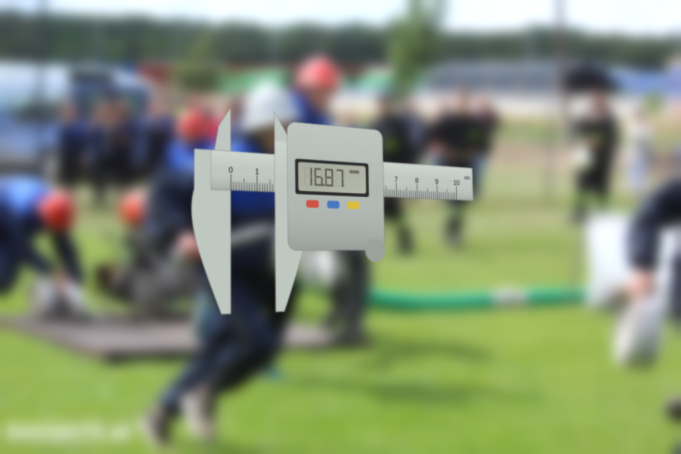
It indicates **16.87** mm
